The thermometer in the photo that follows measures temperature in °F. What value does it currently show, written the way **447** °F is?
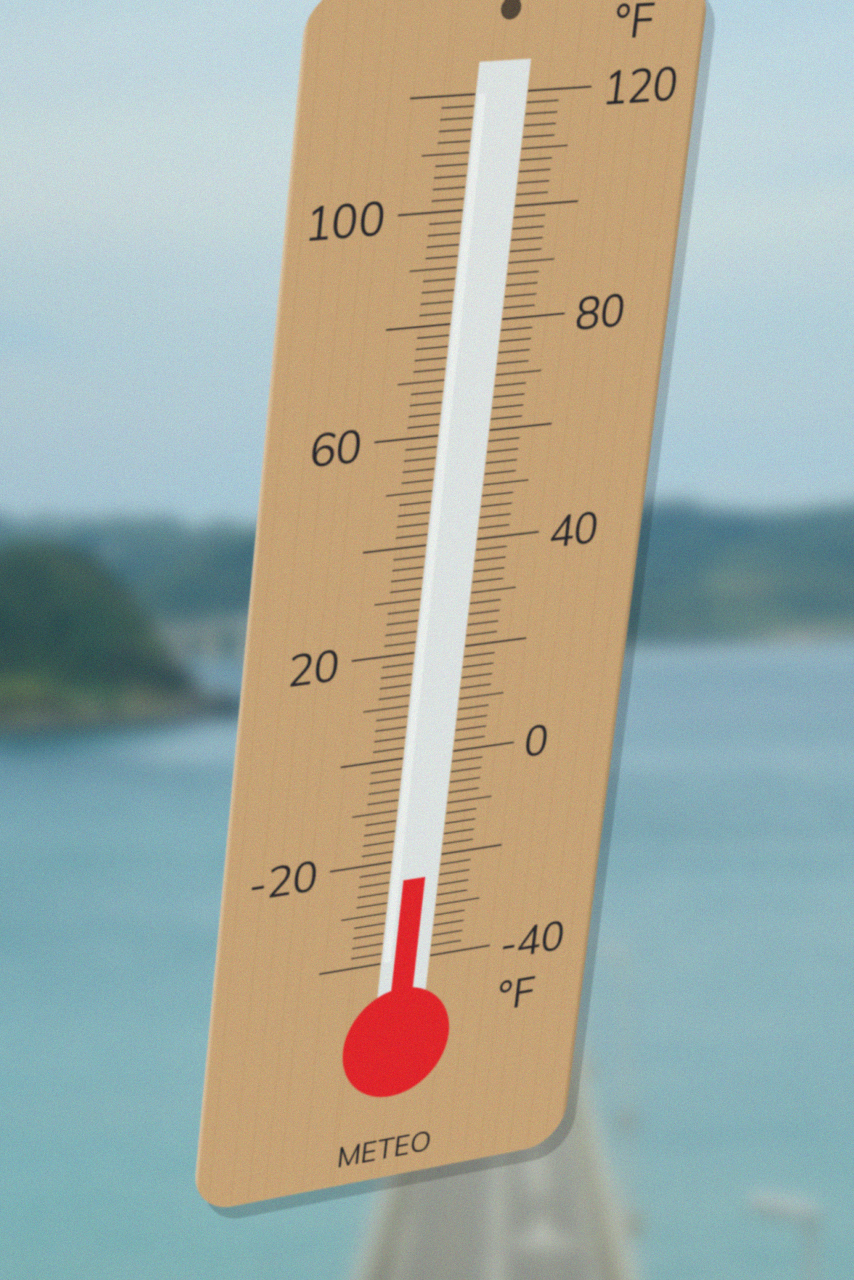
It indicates **-24** °F
